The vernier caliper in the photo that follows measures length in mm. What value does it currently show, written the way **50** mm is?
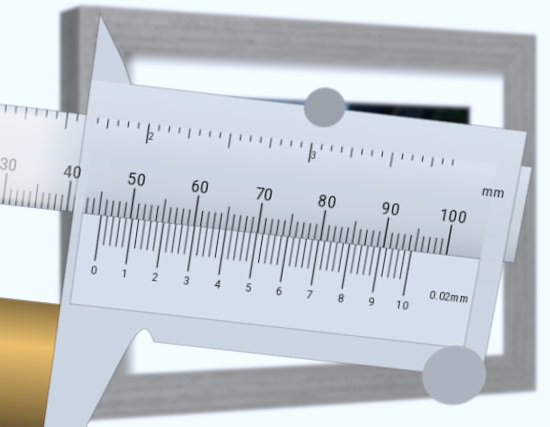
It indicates **45.4** mm
